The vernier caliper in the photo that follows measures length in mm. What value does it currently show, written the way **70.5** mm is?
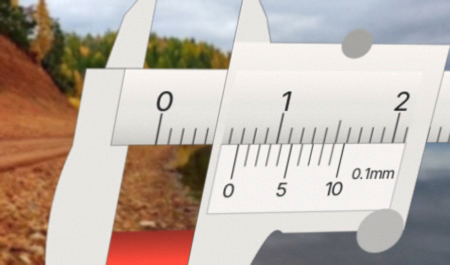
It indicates **6.8** mm
